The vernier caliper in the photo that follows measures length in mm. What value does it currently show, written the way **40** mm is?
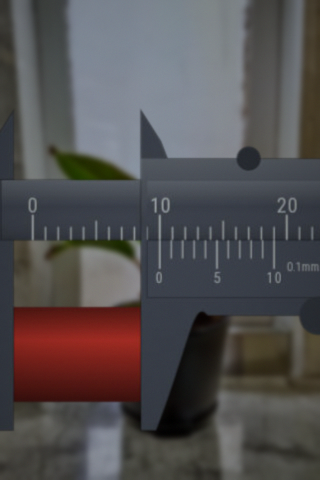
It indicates **10.0** mm
